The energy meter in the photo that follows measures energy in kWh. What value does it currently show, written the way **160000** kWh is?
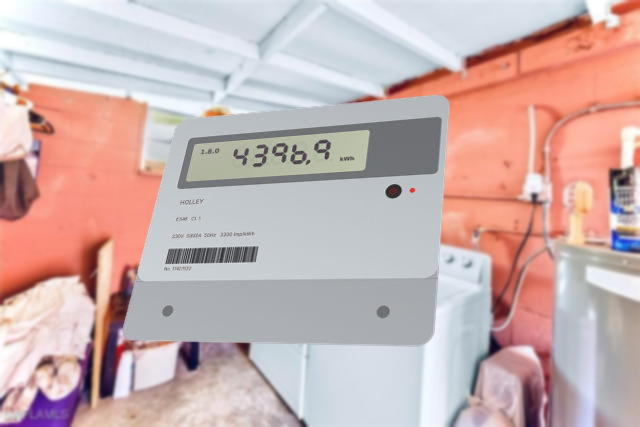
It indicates **4396.9** kWh
